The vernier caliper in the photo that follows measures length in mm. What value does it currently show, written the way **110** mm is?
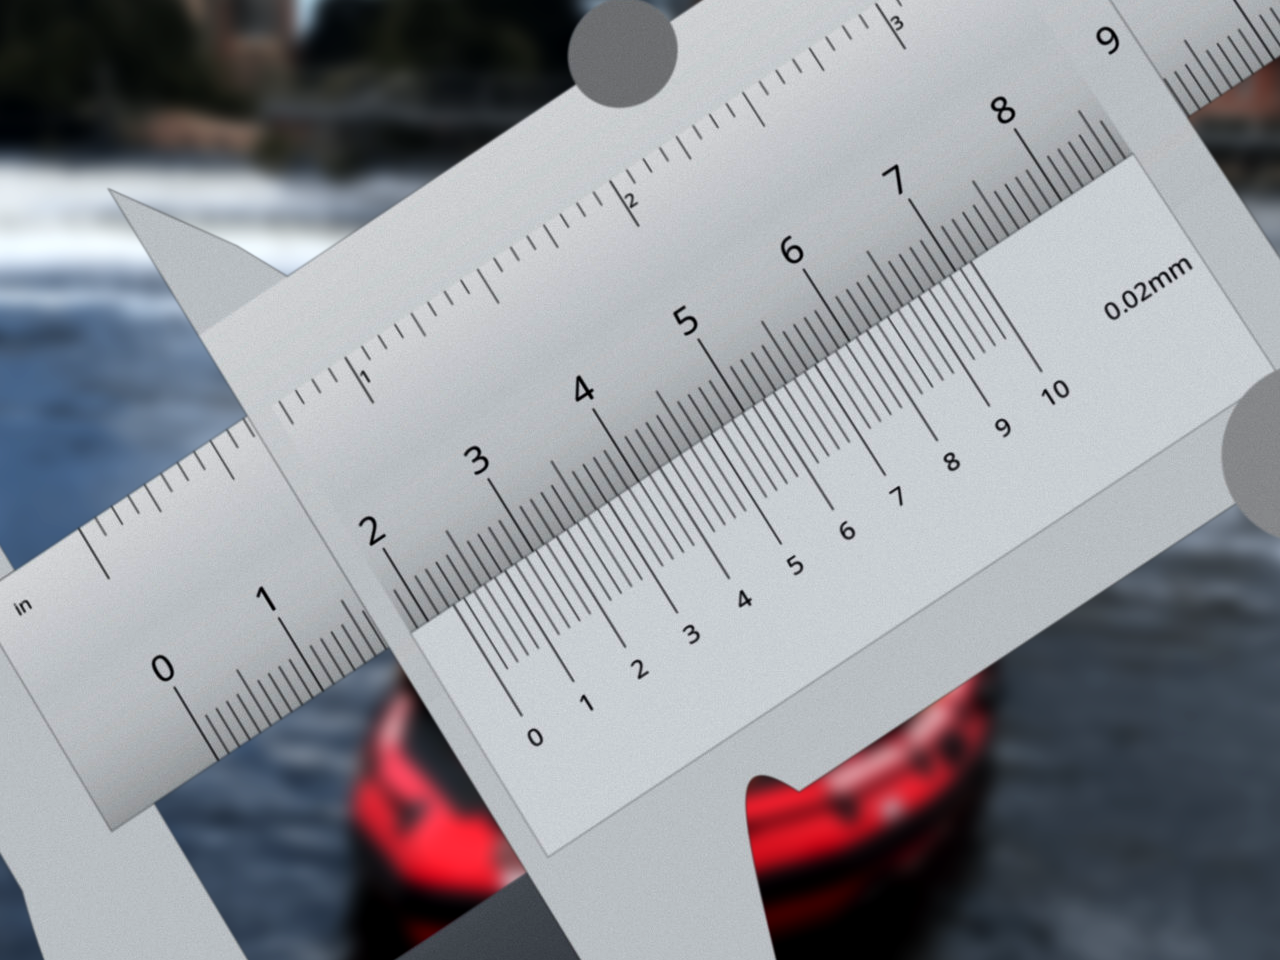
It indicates **22.4** mm
